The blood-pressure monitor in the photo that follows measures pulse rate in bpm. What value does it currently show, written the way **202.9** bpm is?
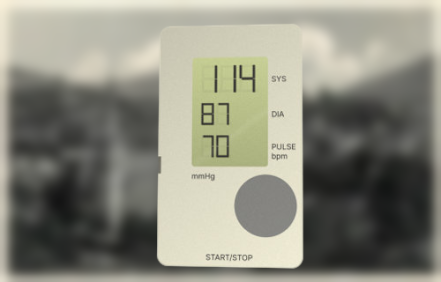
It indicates **70** bpm
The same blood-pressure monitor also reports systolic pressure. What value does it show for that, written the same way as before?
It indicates **114** mmHg
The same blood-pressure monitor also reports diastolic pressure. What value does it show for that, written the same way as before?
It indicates **87** mmHg
